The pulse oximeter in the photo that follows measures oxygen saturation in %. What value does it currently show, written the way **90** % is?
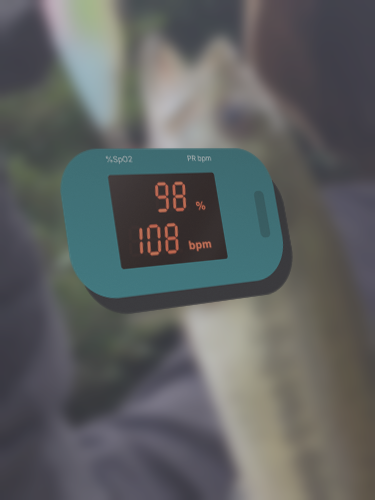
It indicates **98** %
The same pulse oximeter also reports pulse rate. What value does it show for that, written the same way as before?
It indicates **108** bpm
